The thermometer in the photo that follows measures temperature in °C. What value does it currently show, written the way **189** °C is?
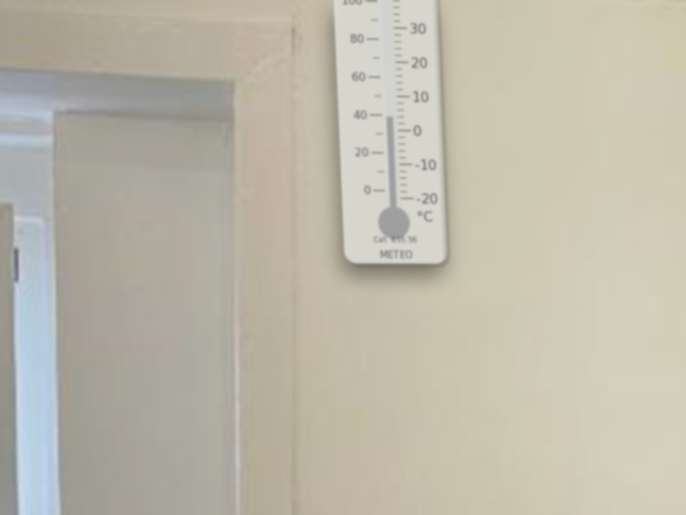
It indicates **4** °C
